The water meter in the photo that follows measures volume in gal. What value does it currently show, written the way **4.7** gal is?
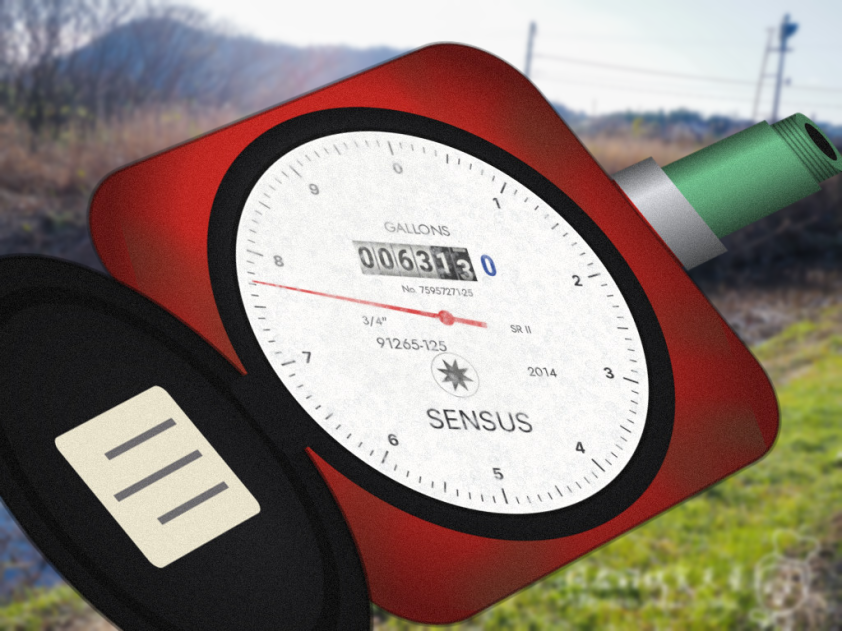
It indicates **63127.7** gal
